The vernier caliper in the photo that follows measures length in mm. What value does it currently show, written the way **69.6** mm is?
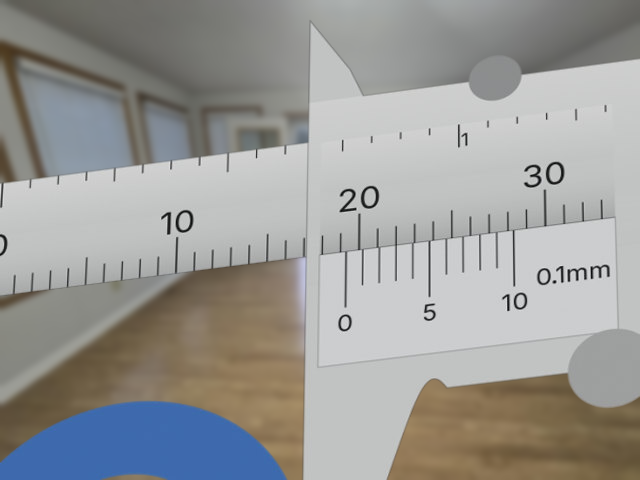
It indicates **19.3** mm
